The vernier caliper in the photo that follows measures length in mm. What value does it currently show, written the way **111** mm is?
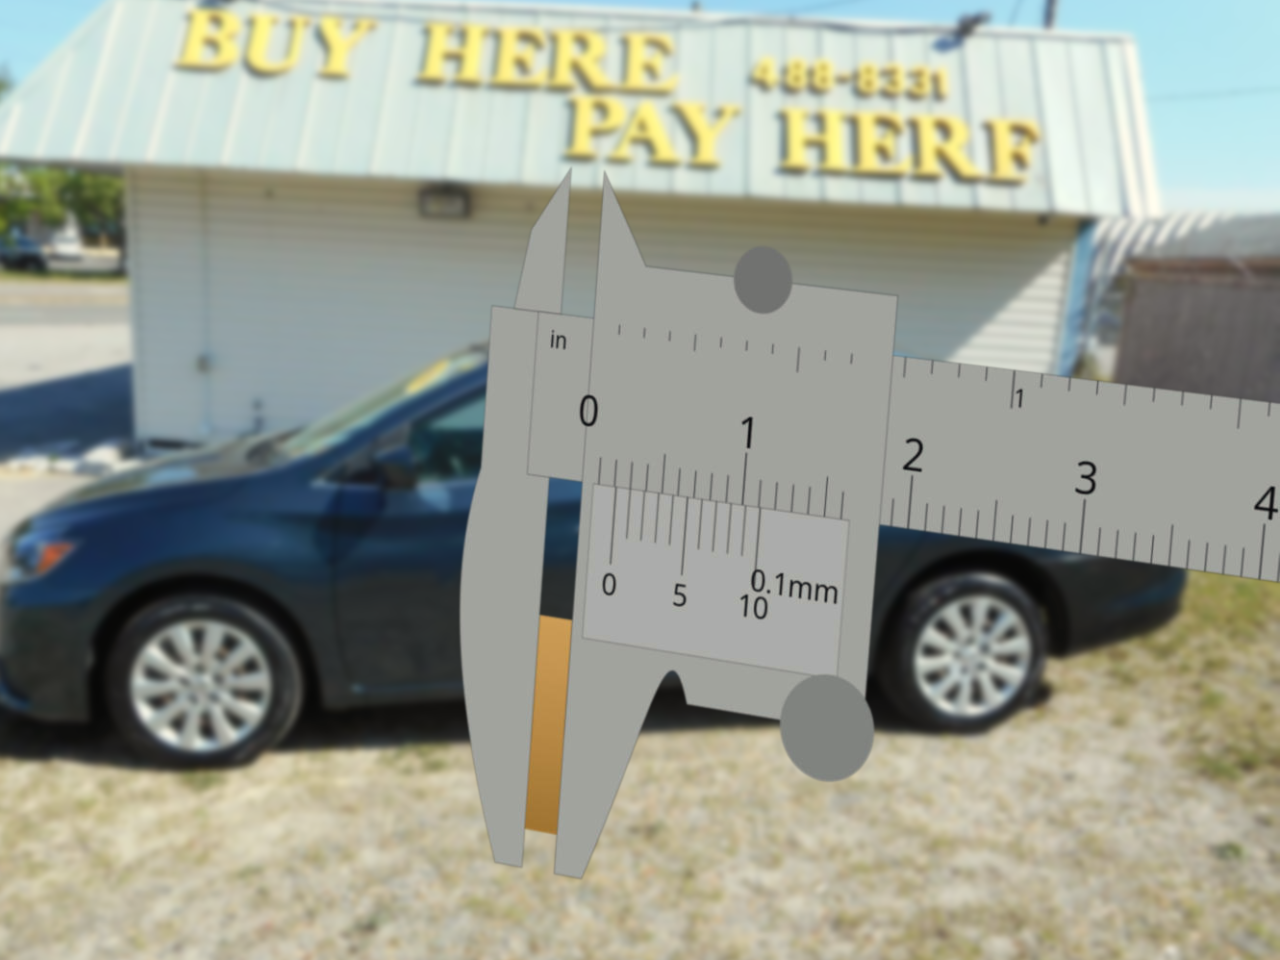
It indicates **2.1** mm
